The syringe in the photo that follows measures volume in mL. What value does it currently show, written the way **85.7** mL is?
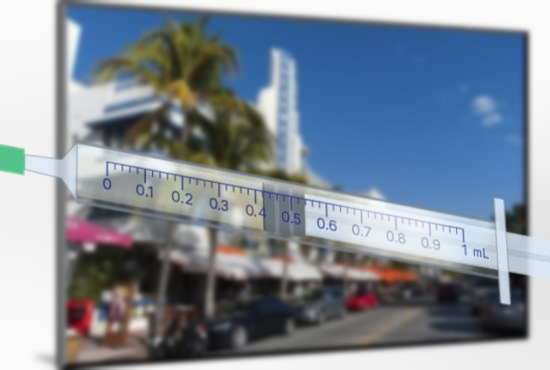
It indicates **0.42** mL
